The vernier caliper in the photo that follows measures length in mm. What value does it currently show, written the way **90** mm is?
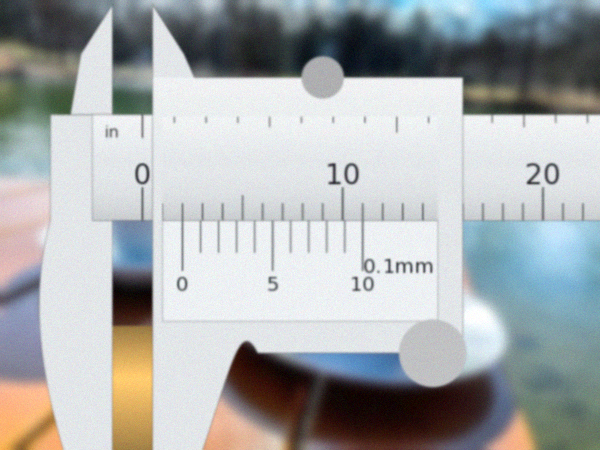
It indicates **2.0** mm
